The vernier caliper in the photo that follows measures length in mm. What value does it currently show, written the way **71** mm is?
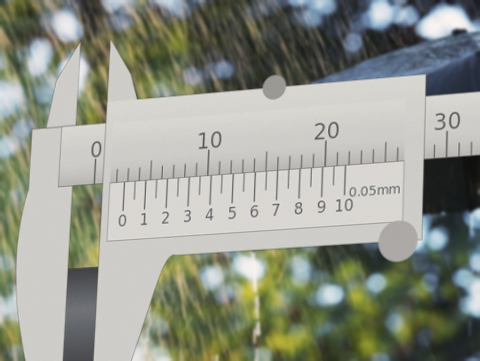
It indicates **2.7** mm
